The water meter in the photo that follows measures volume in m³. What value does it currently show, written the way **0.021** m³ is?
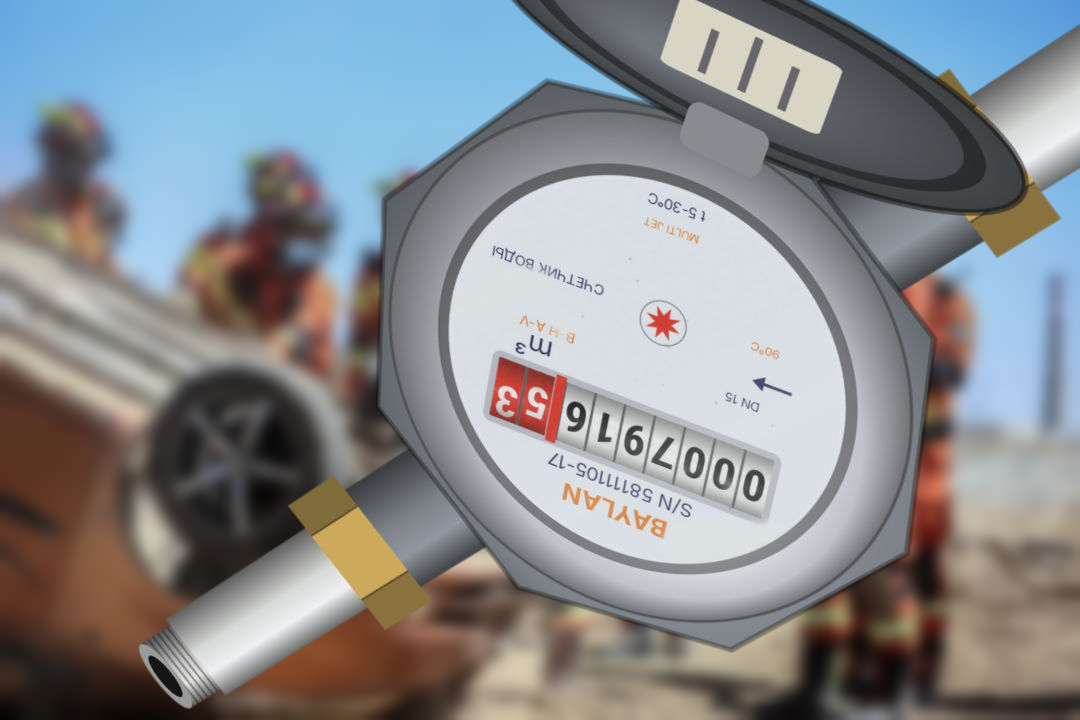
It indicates **7916.53** m³
